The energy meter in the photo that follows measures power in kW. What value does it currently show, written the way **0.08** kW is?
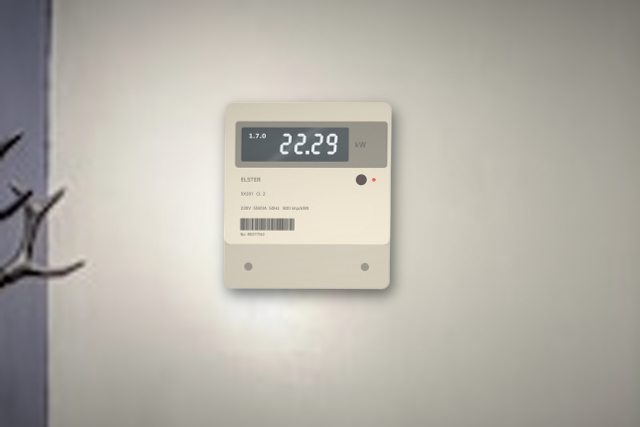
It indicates **22.29** kW
